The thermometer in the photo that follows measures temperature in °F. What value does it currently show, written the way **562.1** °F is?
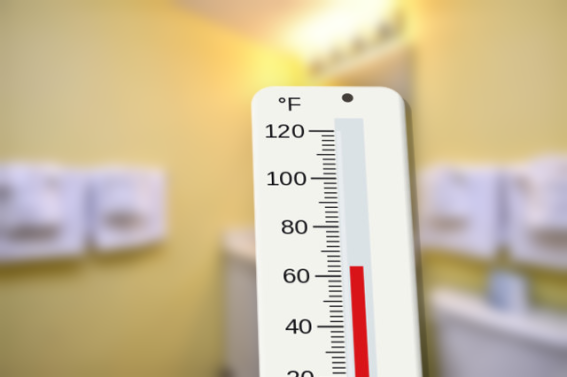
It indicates **64** °F
